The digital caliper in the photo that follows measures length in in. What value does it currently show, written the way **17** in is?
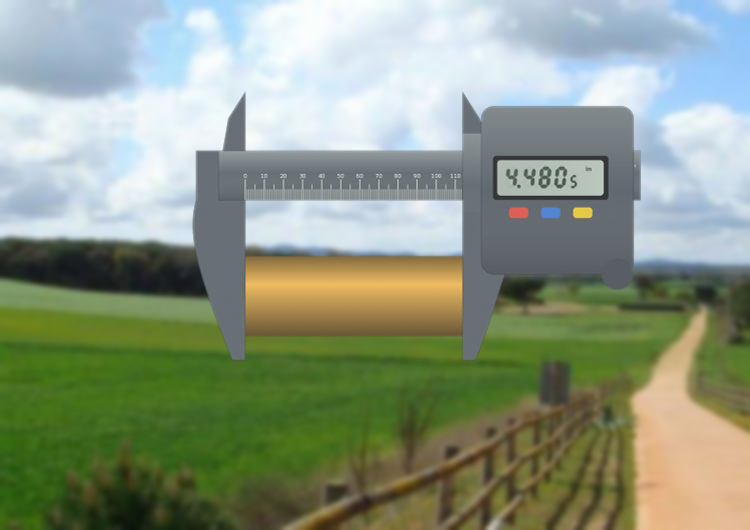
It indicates **4.4805** in
